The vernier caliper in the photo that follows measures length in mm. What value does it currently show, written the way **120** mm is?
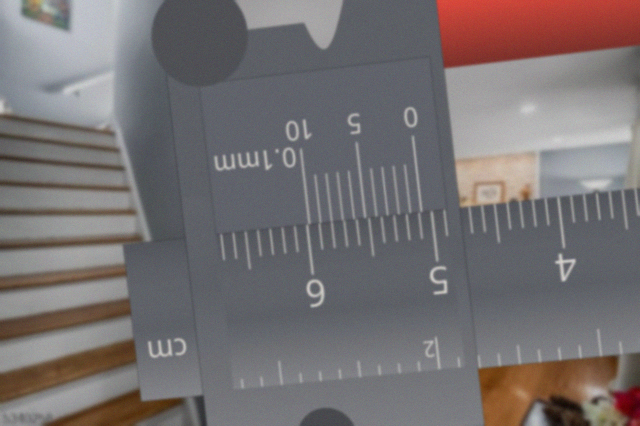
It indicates **50.8** mm
